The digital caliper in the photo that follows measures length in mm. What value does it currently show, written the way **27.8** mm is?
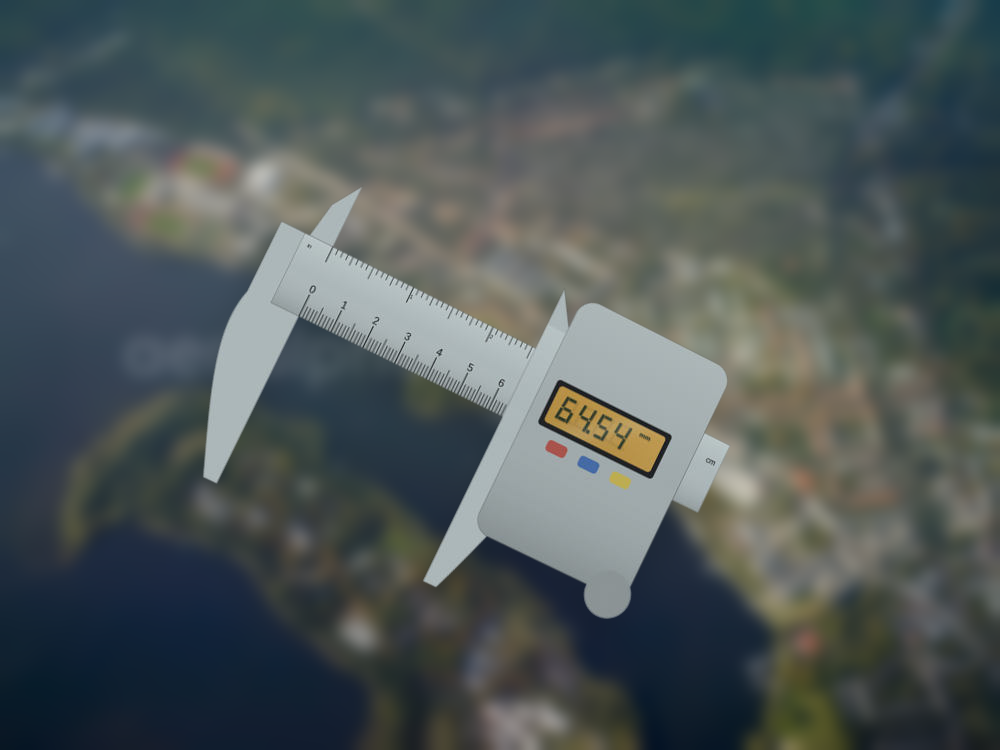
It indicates **64.54** mm
